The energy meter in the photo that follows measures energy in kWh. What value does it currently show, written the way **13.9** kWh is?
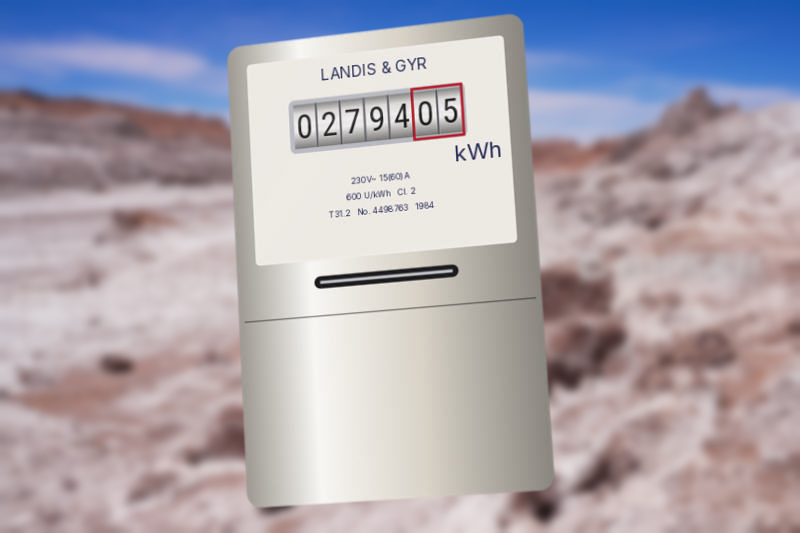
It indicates **2794.05** kWh
